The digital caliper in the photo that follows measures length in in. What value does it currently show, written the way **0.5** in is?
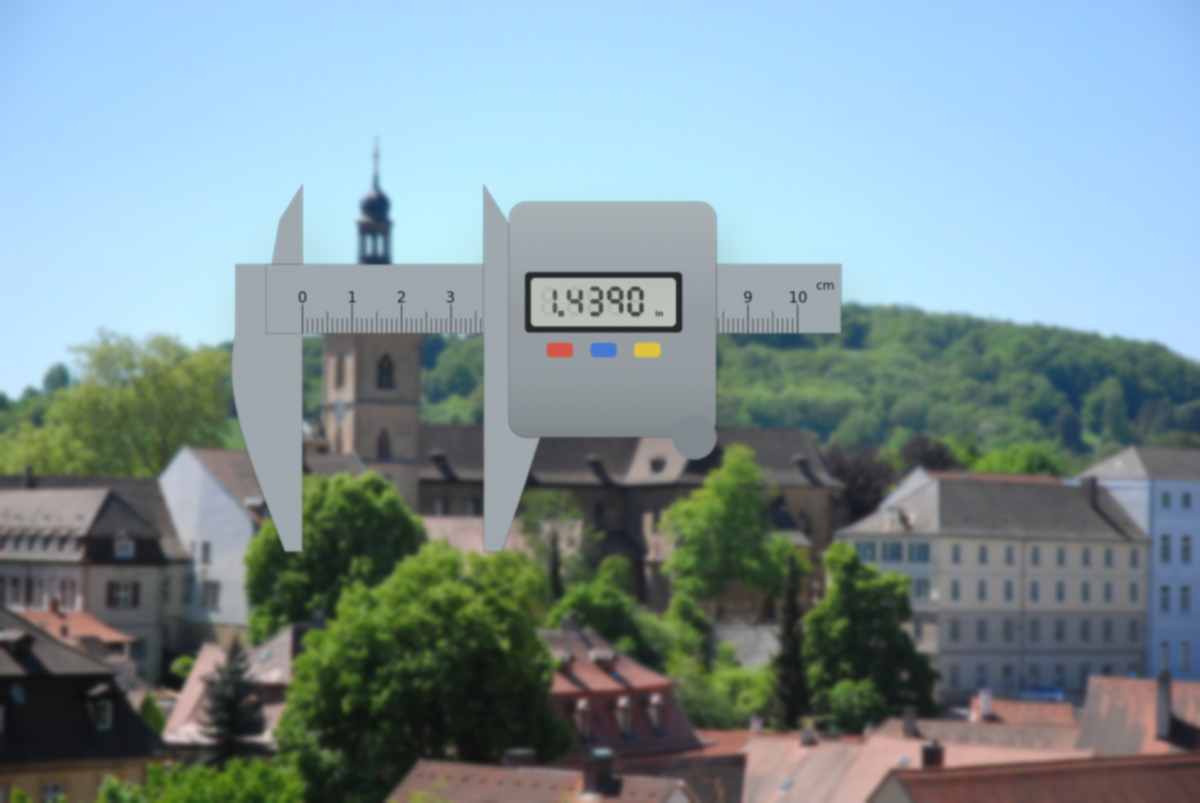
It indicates **1.4390** in
